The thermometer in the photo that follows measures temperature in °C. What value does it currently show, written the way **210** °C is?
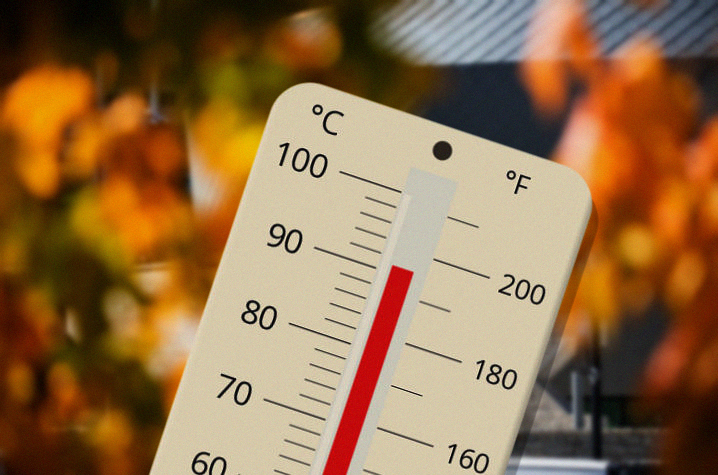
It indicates **91** °C
